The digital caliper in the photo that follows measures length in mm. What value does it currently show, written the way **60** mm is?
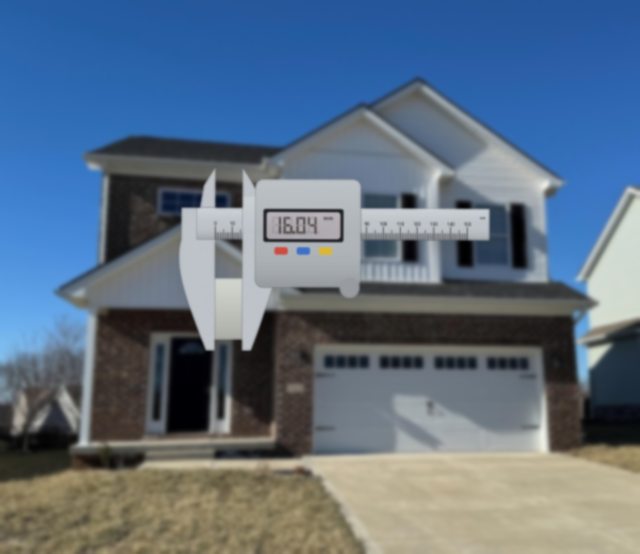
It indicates **16.04** mm
